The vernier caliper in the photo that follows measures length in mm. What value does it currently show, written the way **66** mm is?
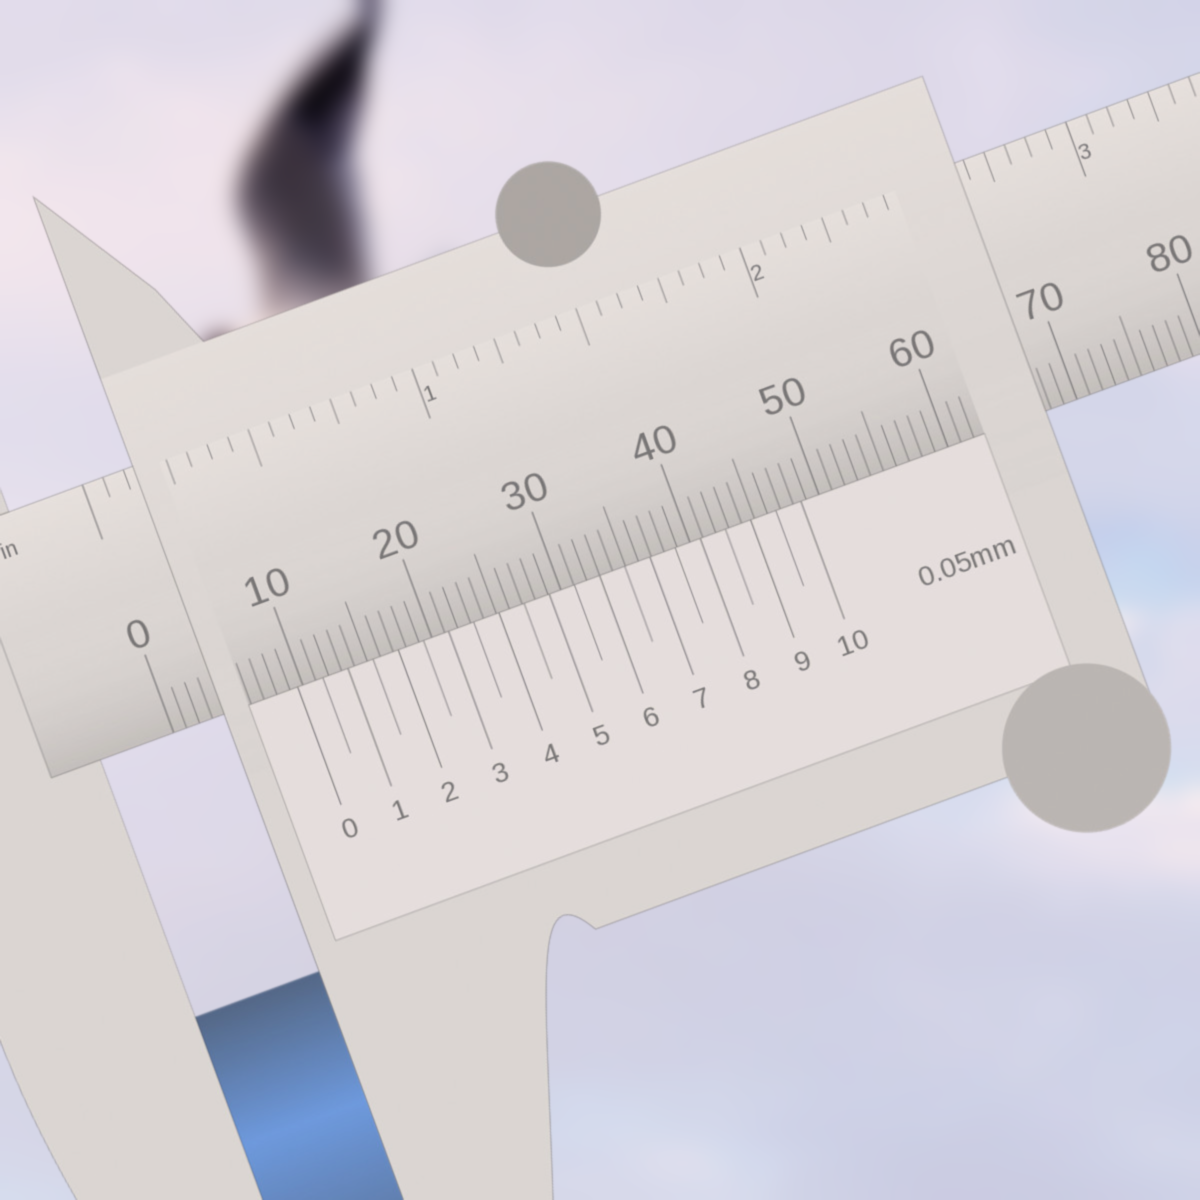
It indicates **9.6** mm
